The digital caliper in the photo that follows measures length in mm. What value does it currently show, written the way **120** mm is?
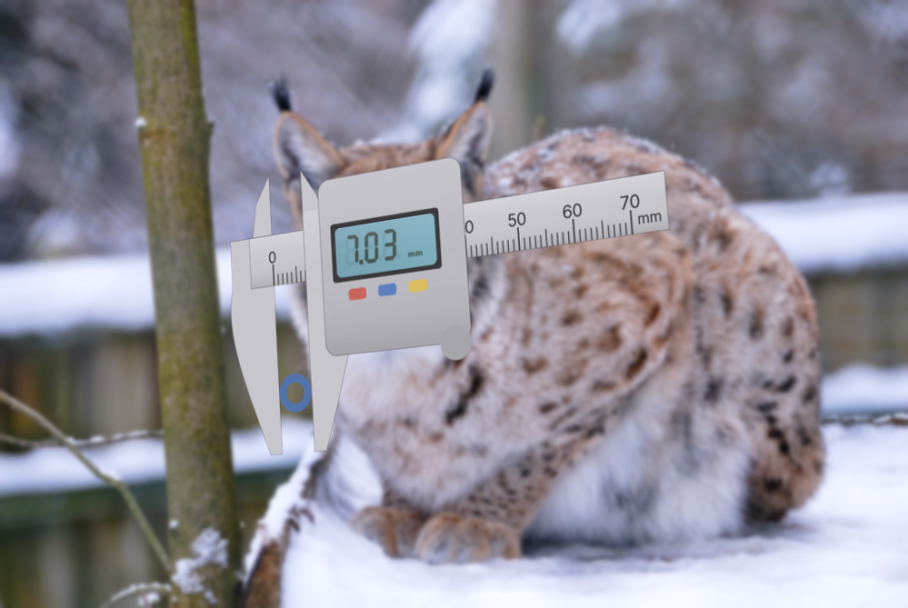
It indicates **7.03** mm
